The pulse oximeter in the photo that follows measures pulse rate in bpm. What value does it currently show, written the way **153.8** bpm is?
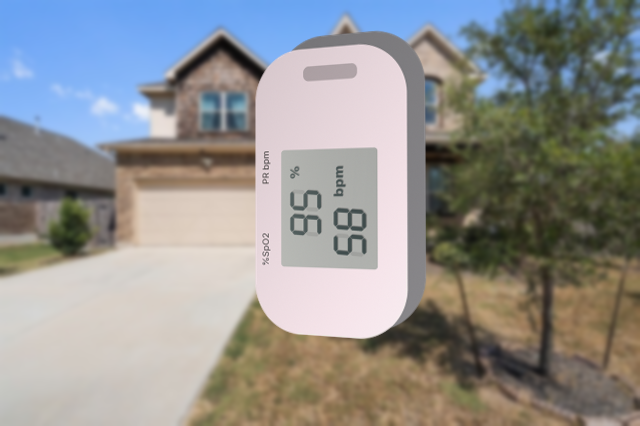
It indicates **58** bpm
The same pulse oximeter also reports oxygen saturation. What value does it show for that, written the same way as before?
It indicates **95** %
